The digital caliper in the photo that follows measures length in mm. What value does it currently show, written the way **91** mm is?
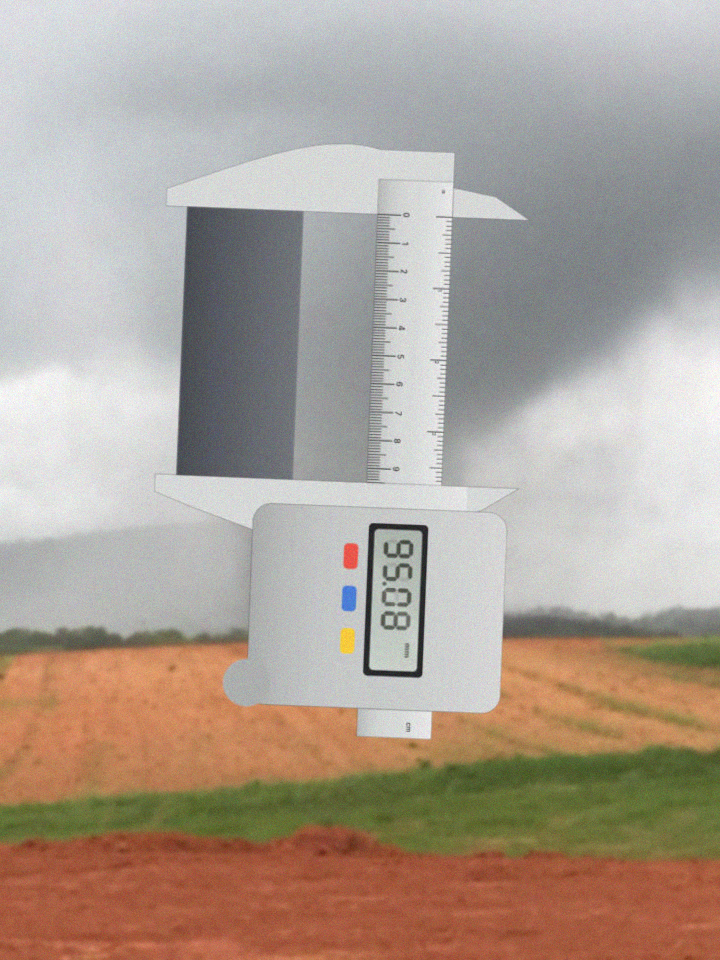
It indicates **95.08** mm
